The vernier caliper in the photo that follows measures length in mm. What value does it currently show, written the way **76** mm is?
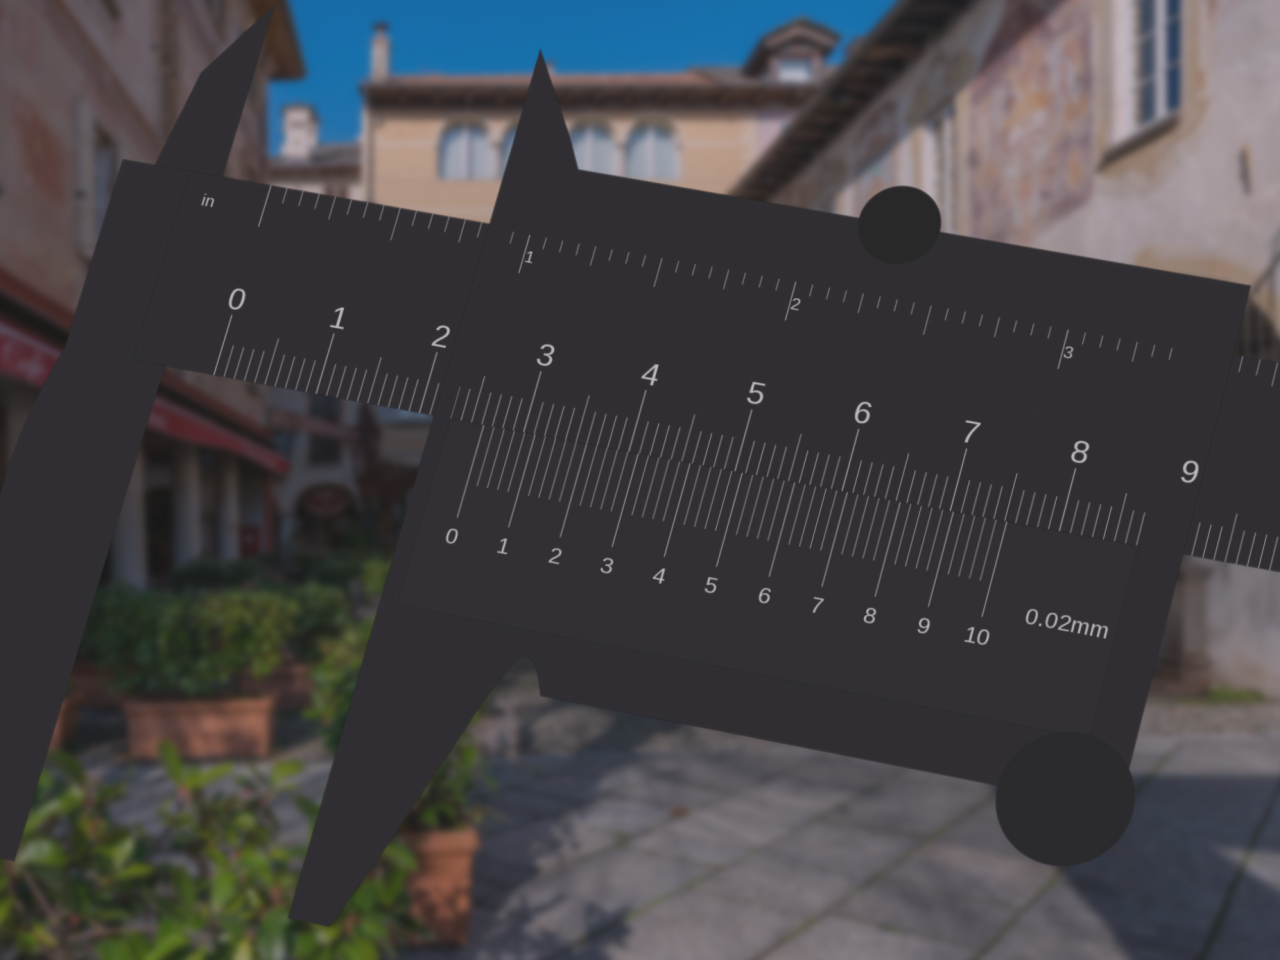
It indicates **26.2** mm
